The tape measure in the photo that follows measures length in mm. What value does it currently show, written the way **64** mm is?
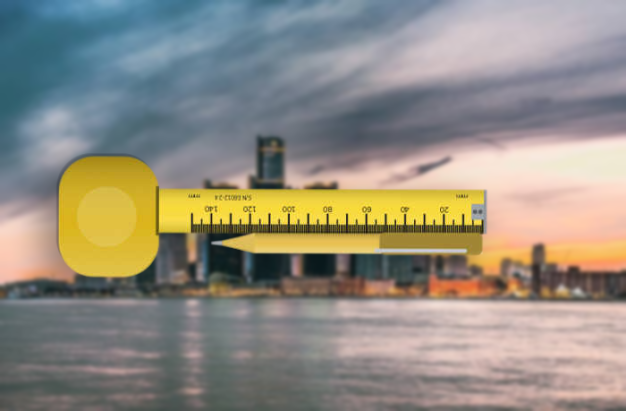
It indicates **140** mm
